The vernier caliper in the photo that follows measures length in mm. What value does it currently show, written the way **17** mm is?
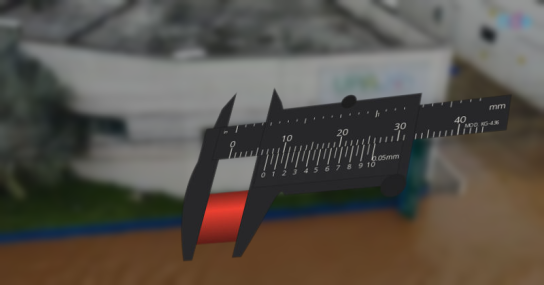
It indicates **7.2** mm
